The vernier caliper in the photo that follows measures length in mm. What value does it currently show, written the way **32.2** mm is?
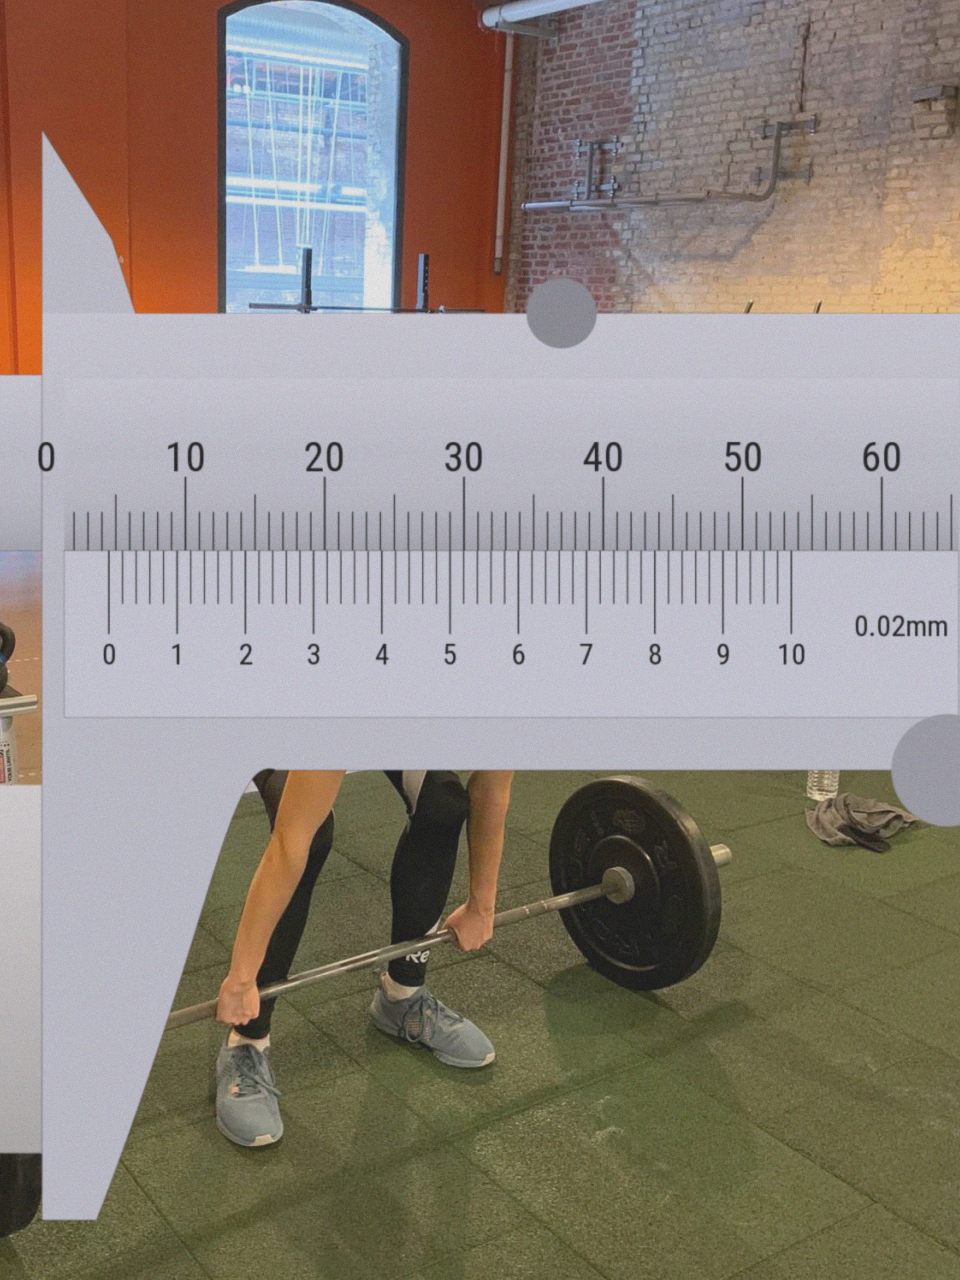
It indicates **4.5** mm
